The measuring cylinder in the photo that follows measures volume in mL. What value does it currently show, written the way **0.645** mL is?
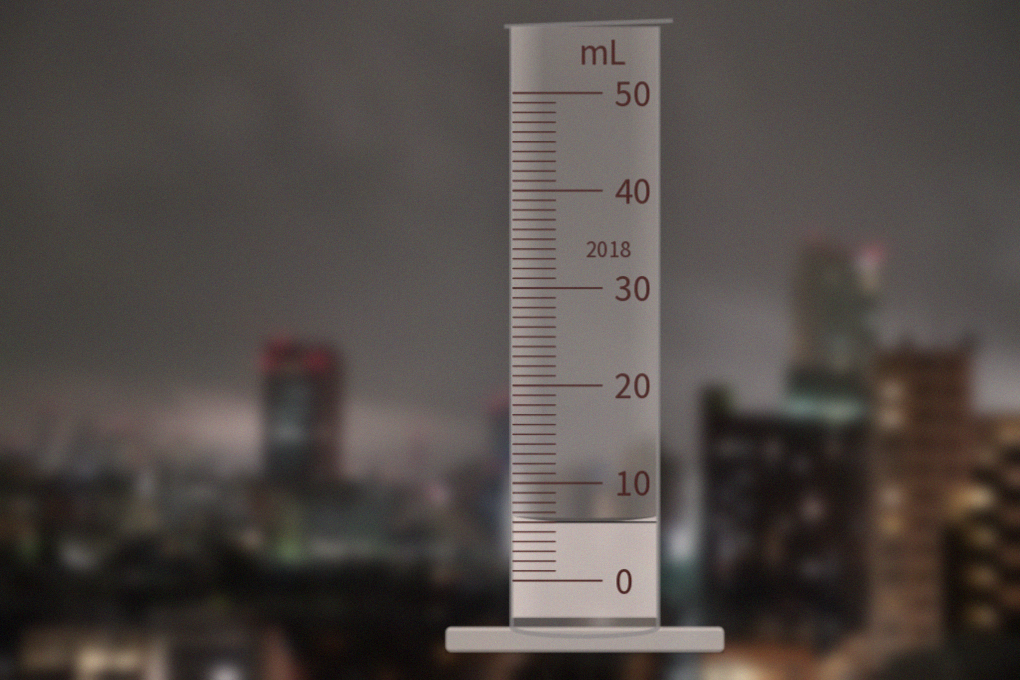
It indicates **6** mL
